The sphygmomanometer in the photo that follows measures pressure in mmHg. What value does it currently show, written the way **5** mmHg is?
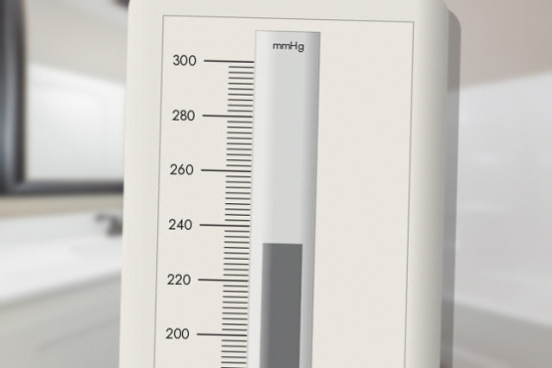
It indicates **234** mmHg
